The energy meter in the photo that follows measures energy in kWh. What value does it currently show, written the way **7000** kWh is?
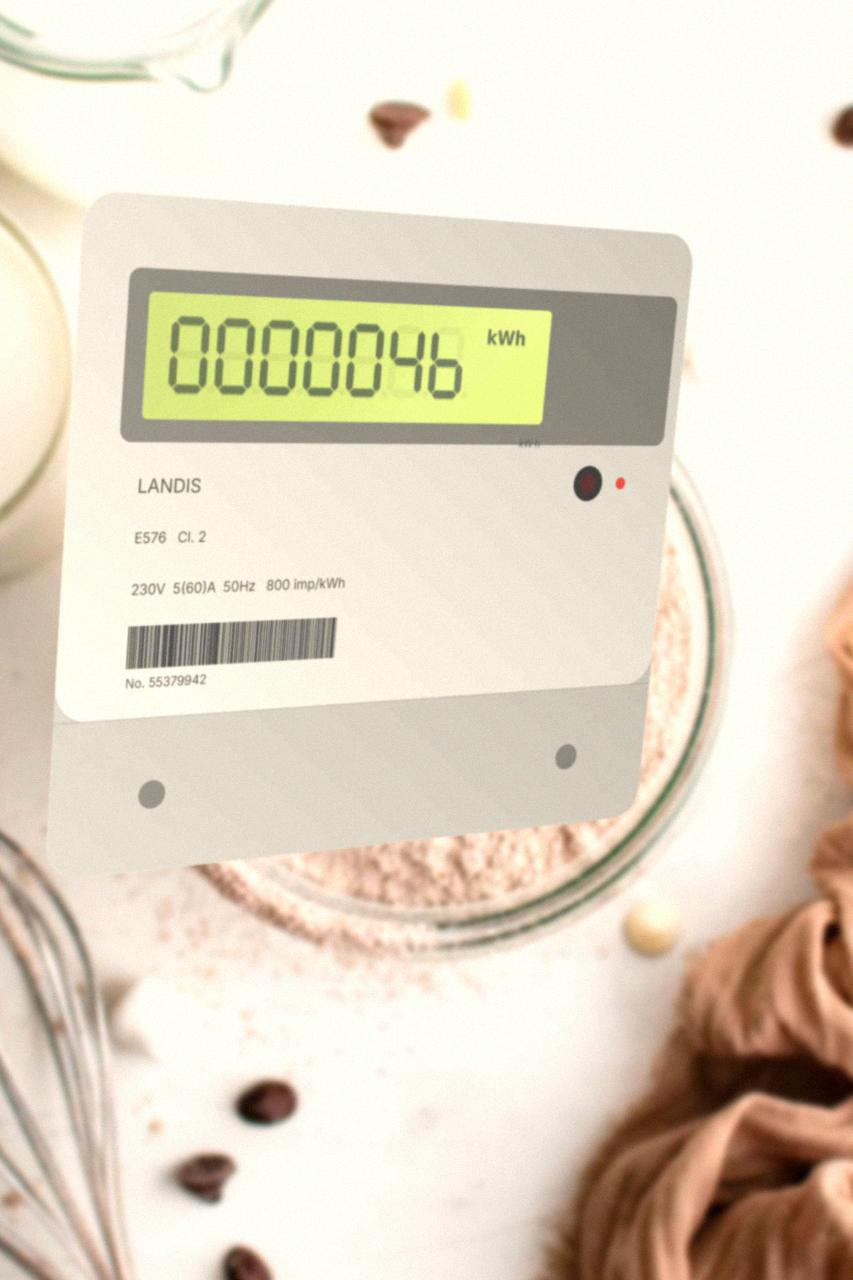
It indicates **46** kWh
